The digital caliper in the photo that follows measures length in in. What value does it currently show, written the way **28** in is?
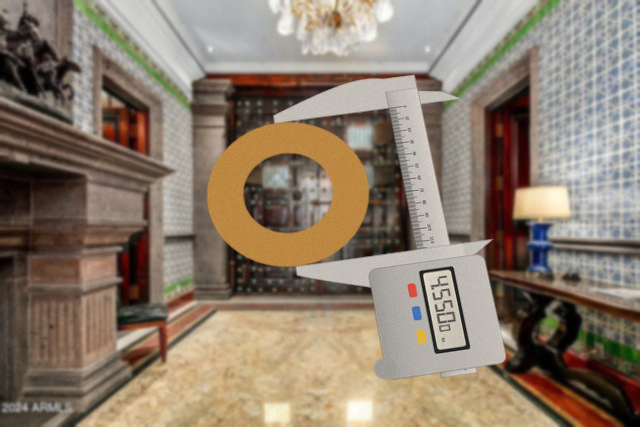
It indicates **4.5500** in
